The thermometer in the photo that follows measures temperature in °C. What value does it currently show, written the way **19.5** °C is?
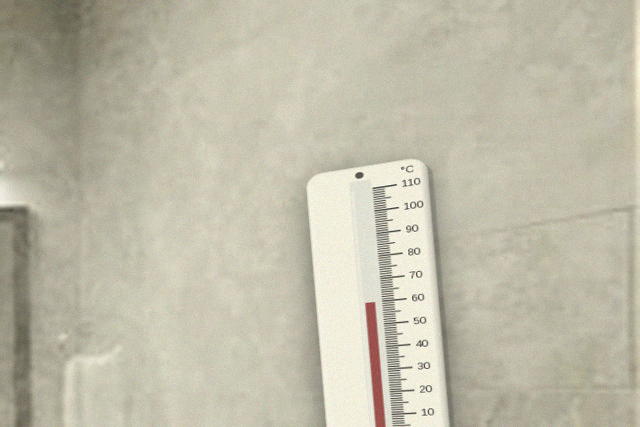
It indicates **60** °C
